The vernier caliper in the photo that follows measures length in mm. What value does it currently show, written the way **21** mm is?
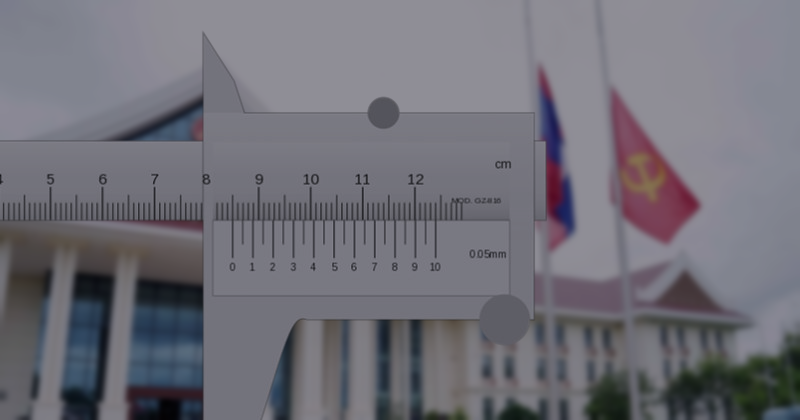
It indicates **85.0** mm
